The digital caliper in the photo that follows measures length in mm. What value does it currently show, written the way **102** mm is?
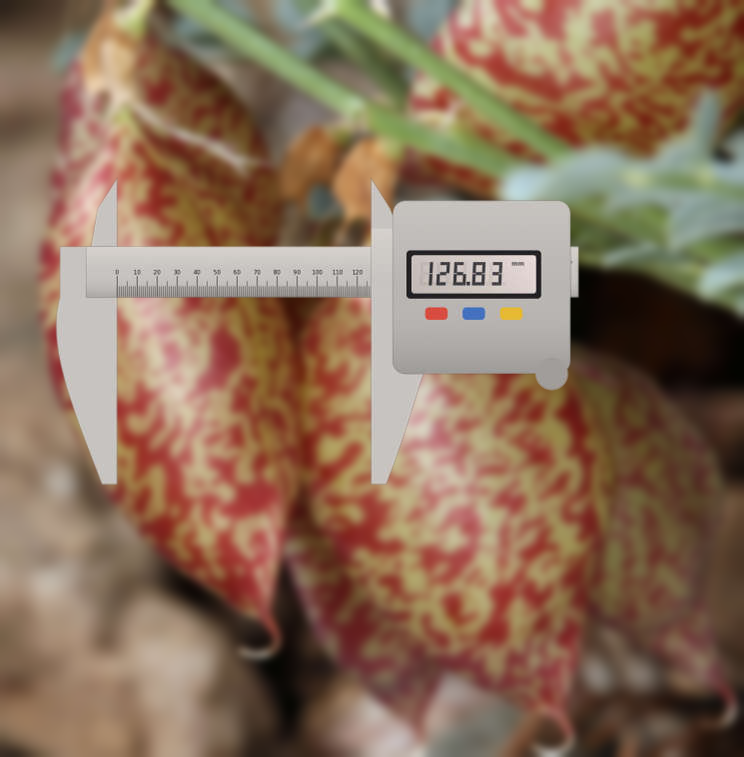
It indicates **126.83** mm
